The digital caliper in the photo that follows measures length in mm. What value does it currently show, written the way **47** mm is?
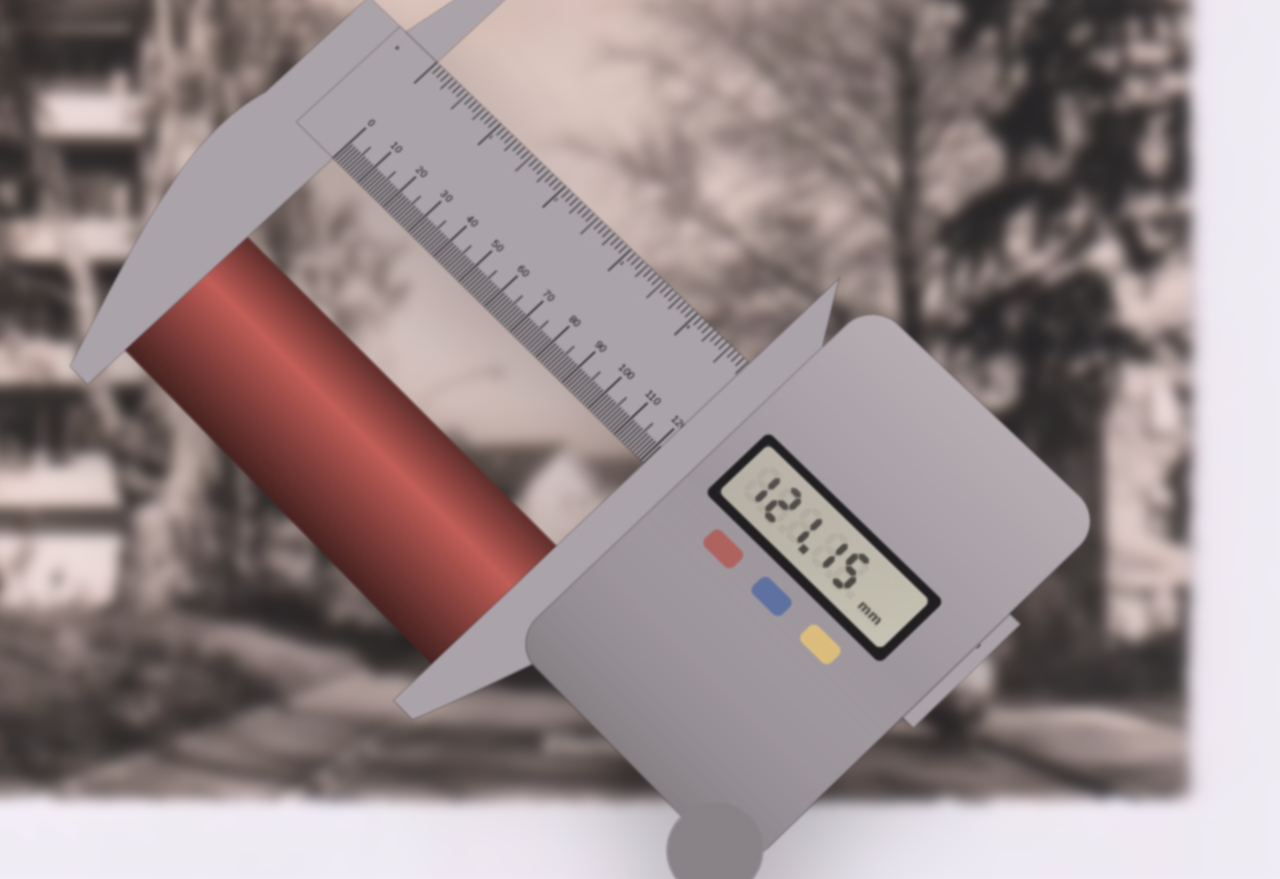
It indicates **121.15** mm
